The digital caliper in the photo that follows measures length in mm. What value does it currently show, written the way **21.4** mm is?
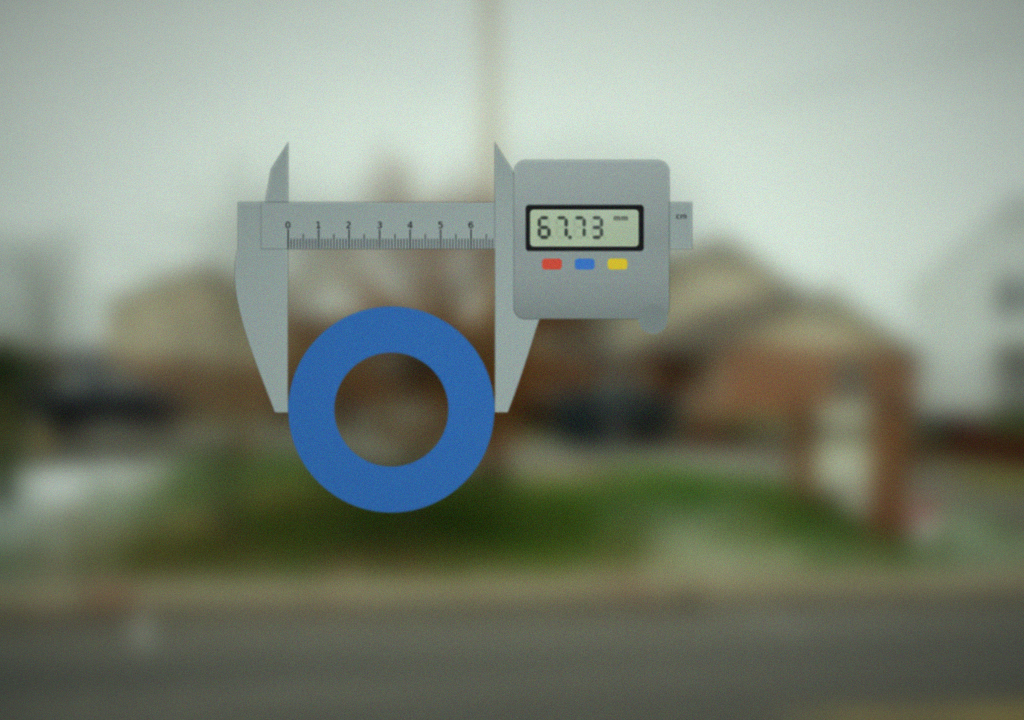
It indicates **67.73** mm
